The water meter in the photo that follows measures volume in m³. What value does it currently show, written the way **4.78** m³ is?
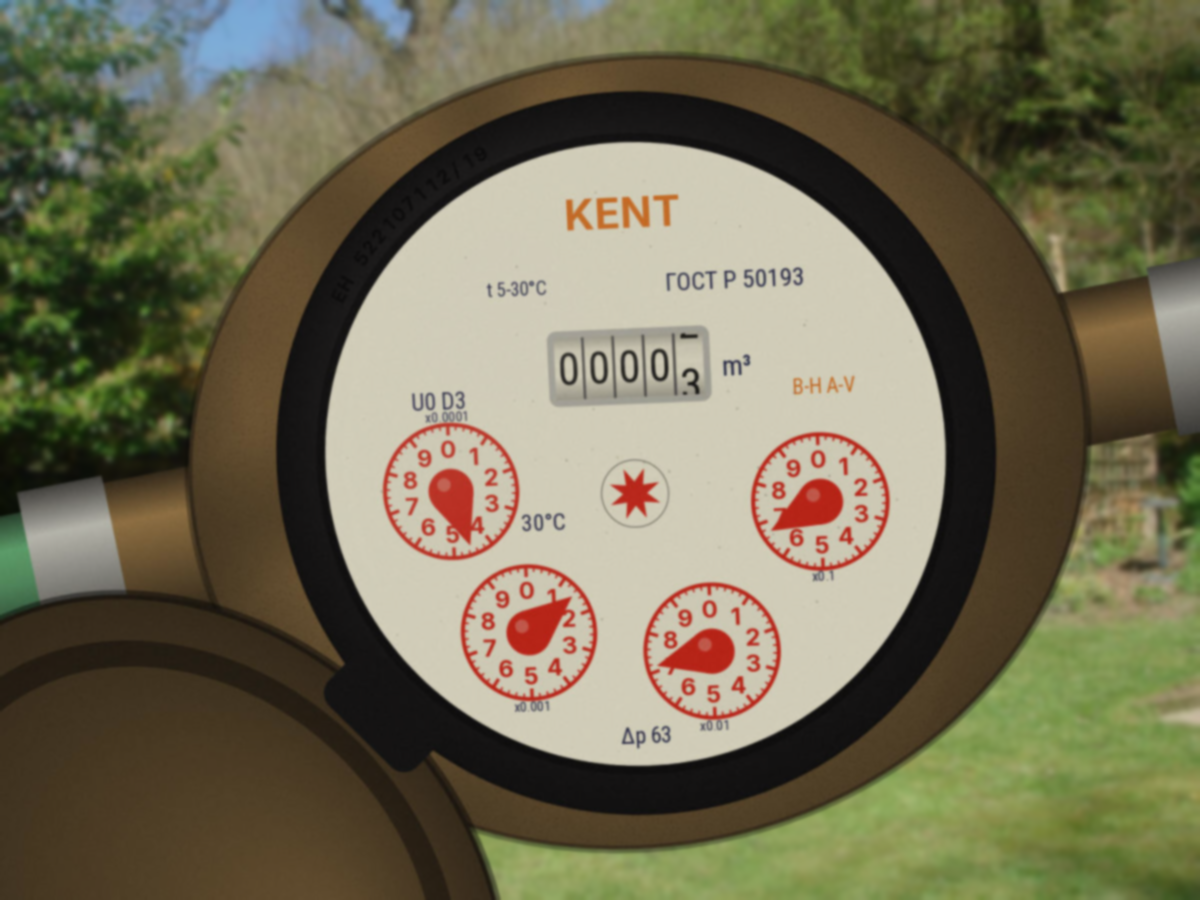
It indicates **2.6714** m³
